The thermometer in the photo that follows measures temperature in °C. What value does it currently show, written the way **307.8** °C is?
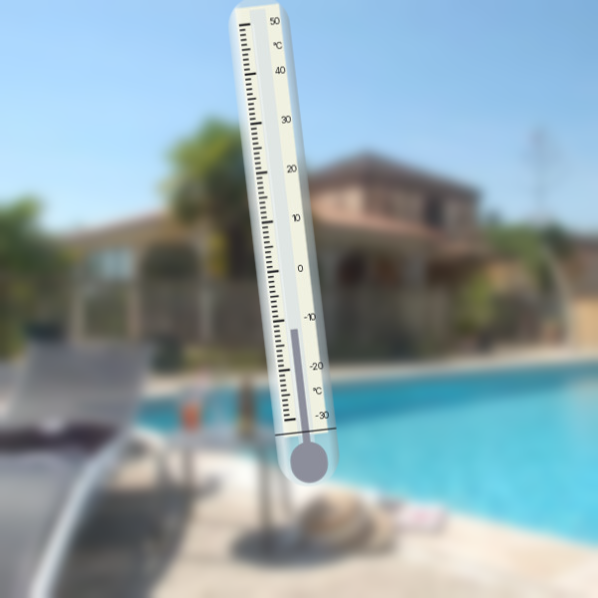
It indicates **-12** °C
